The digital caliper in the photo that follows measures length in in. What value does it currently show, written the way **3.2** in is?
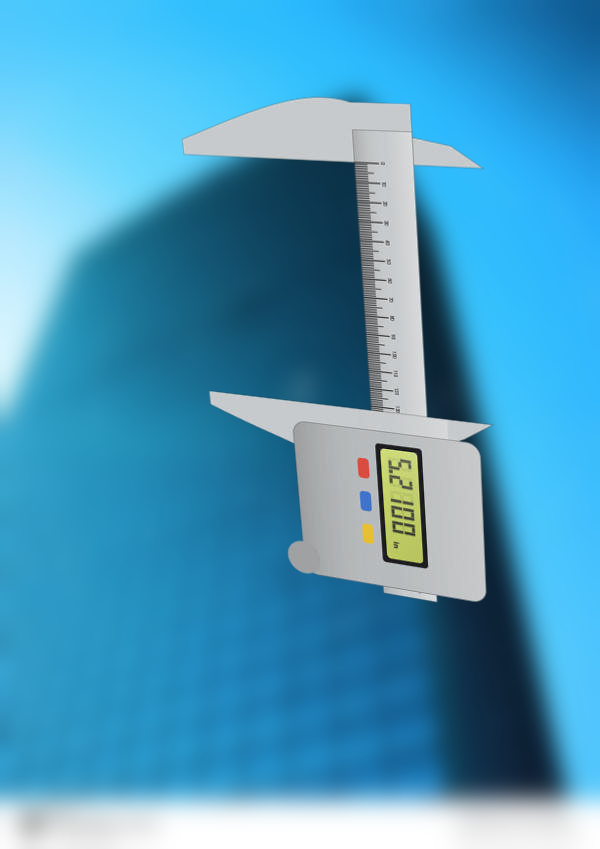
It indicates **5.2100** in
